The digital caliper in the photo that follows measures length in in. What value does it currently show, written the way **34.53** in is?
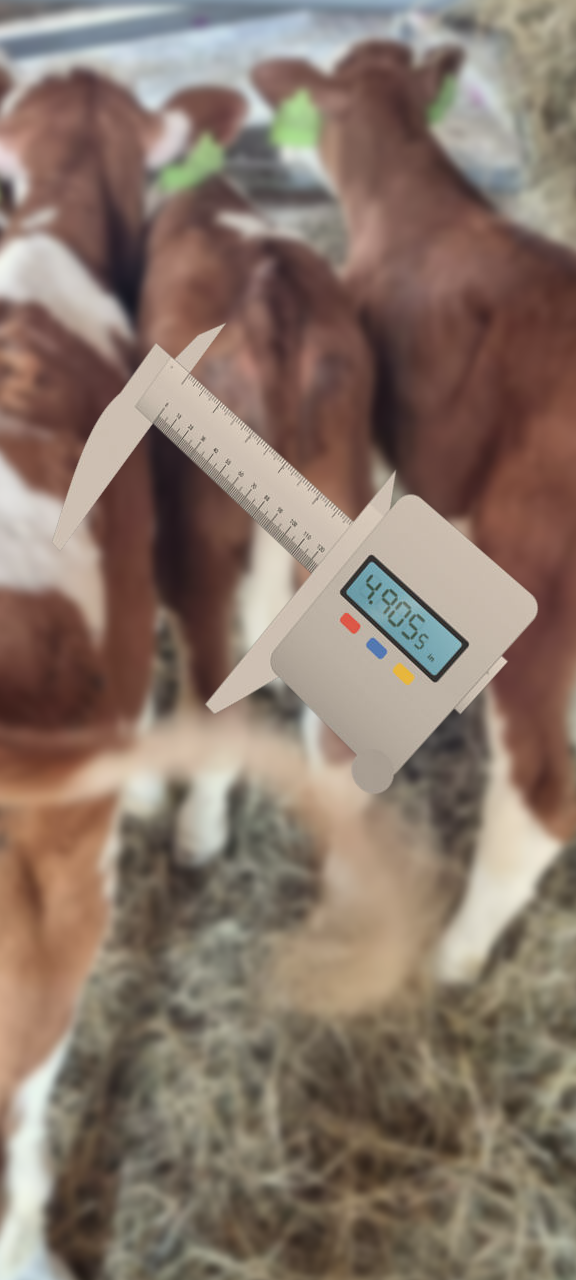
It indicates **4.9055** in
